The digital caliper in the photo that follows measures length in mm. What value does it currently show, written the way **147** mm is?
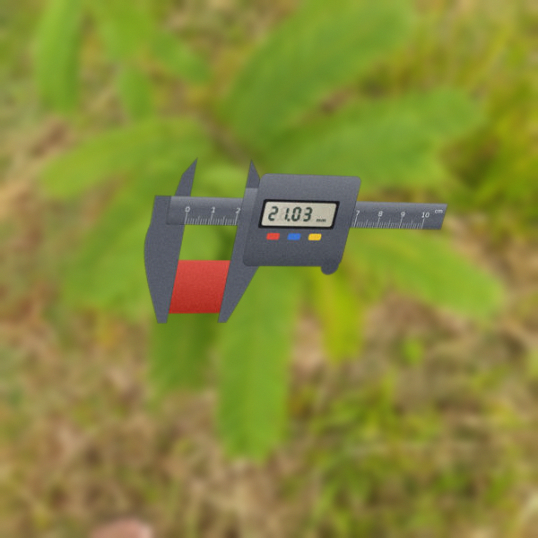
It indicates **21.03** mm
